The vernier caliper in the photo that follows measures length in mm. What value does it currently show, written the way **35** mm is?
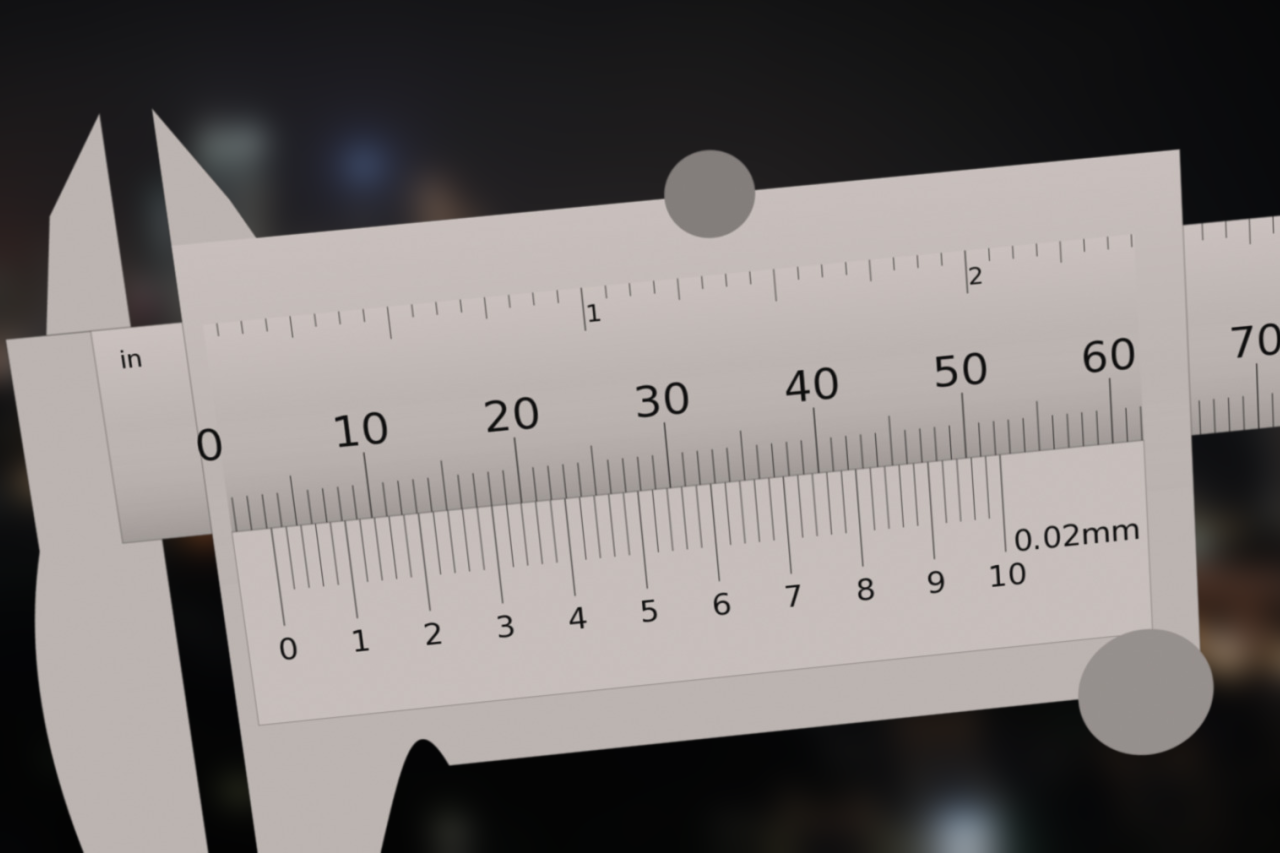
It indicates **3.3** mm
